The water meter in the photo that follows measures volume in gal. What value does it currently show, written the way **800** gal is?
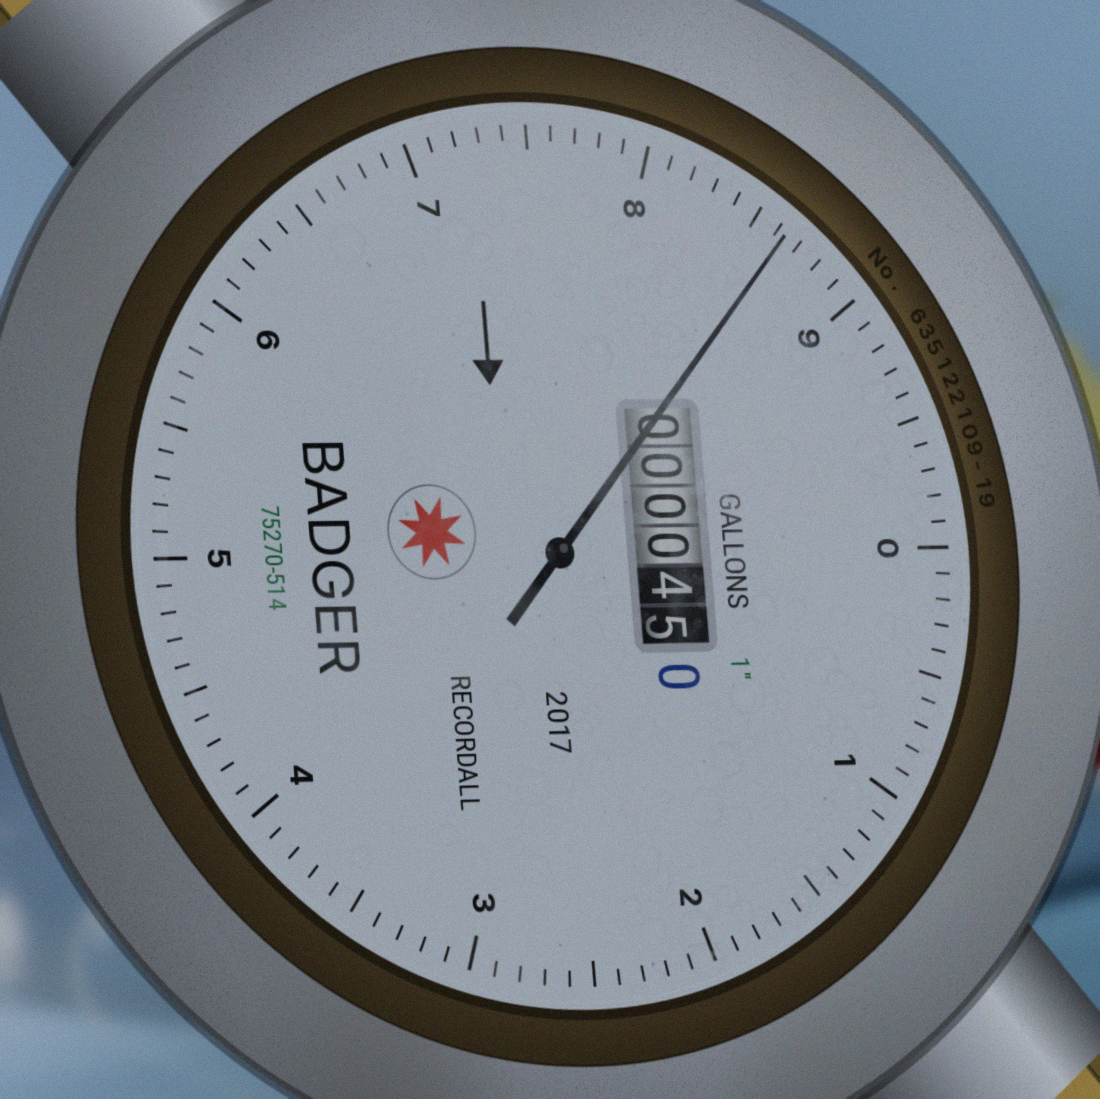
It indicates **448.6** gal
